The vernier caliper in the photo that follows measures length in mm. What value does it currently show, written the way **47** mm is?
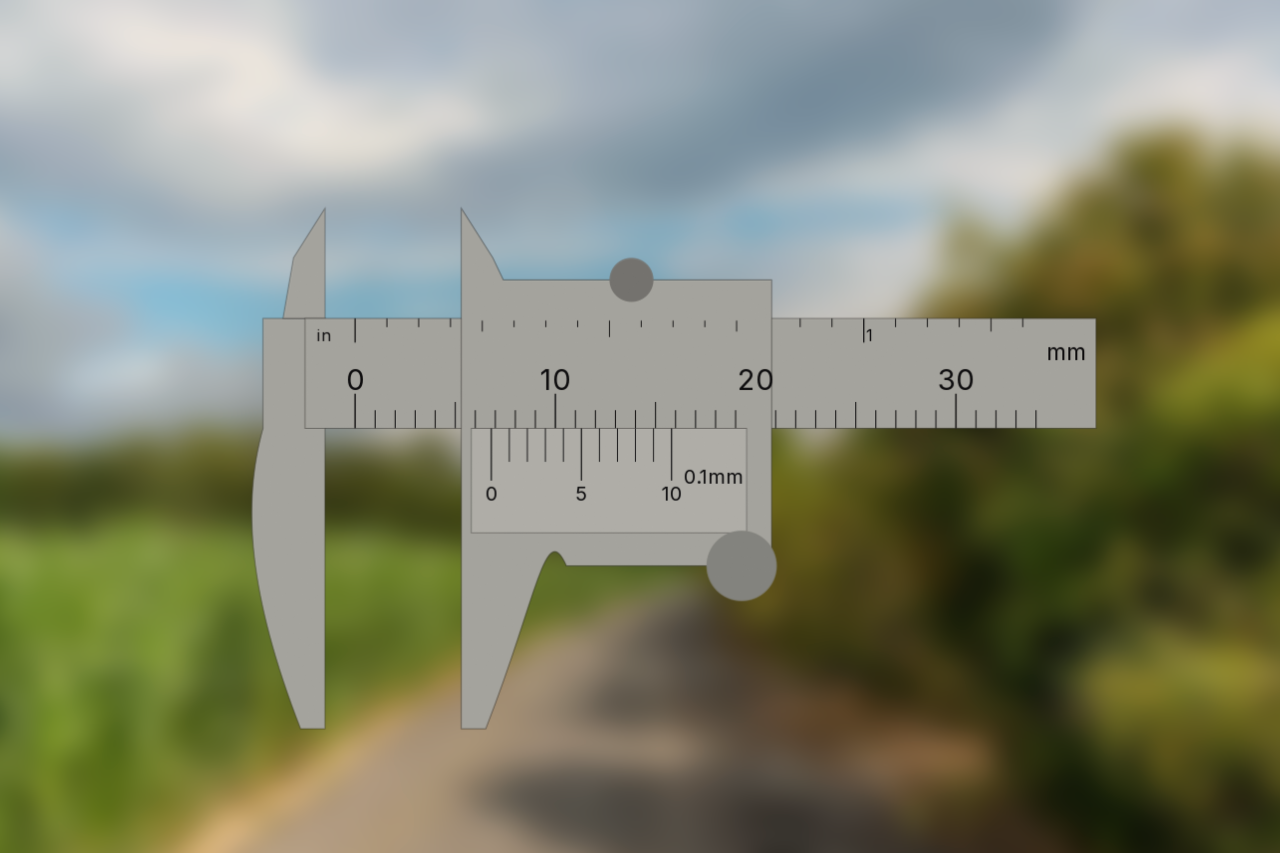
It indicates **6.8** mm
